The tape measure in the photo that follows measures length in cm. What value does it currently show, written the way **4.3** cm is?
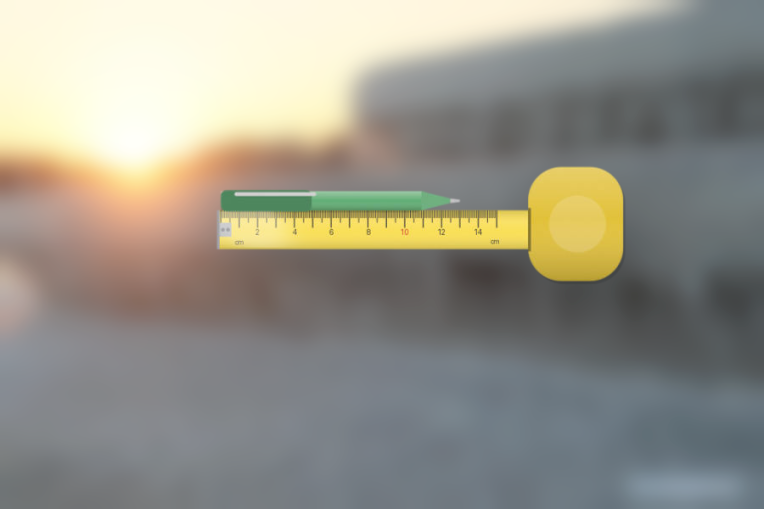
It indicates **13** cm
